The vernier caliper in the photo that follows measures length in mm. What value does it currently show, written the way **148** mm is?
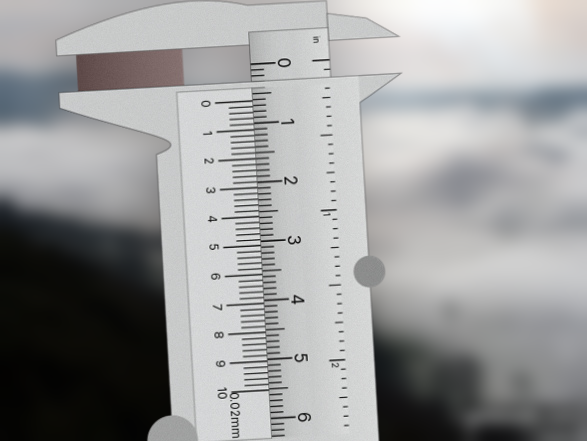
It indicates **6.2** mm
